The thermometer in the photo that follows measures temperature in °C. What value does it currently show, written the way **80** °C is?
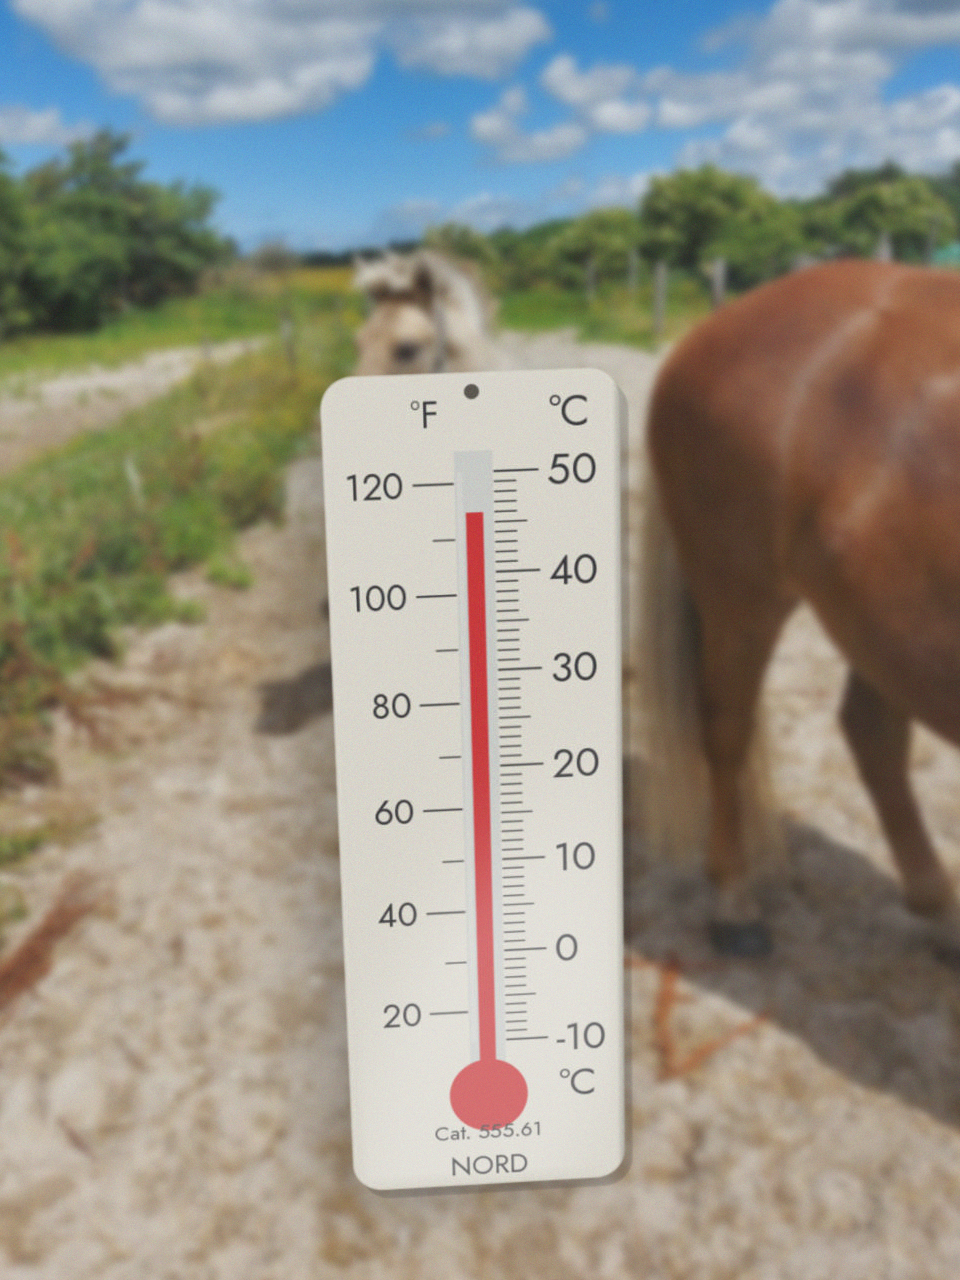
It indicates **46** °C
